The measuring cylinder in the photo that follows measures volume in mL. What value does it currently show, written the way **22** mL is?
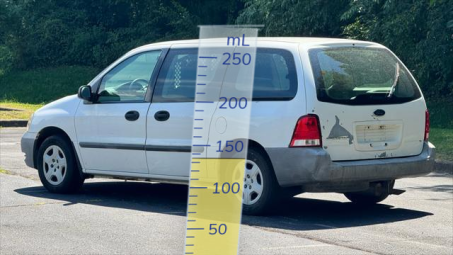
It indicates **135** mL
